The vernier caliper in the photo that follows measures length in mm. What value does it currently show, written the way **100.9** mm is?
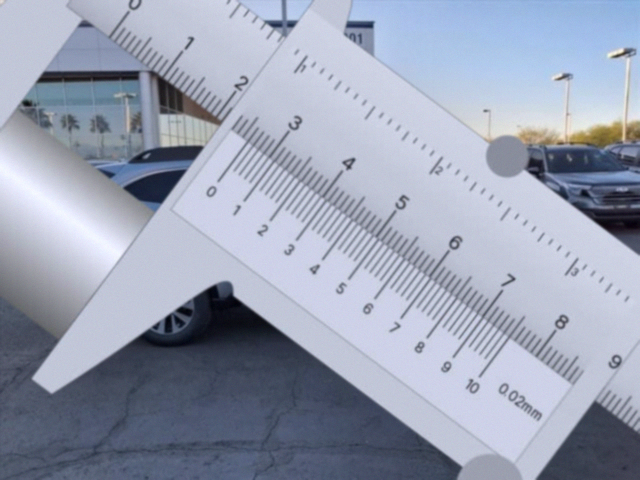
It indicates **26.0** mm
